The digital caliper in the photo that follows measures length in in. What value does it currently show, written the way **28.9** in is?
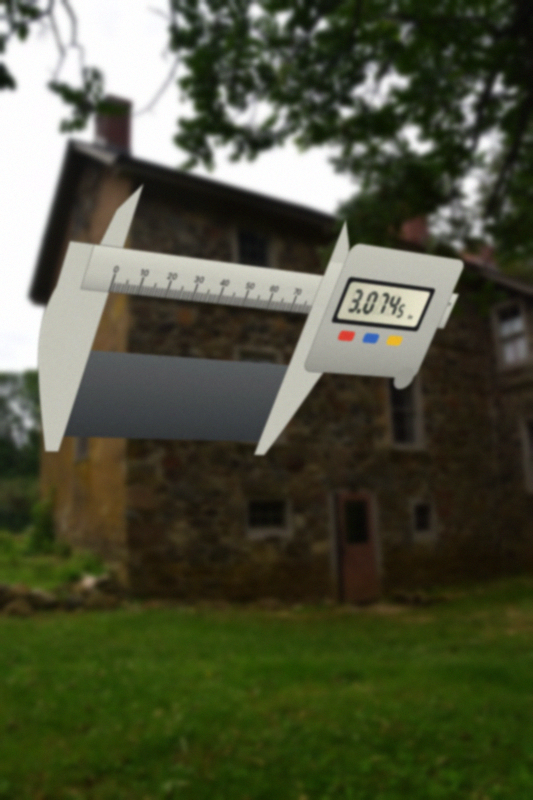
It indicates **3.0745** in
